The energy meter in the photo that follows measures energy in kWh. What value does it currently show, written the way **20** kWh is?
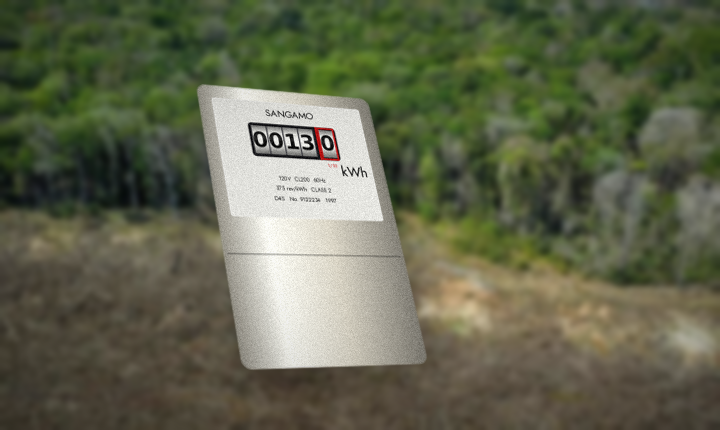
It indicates **13.0** kWh
